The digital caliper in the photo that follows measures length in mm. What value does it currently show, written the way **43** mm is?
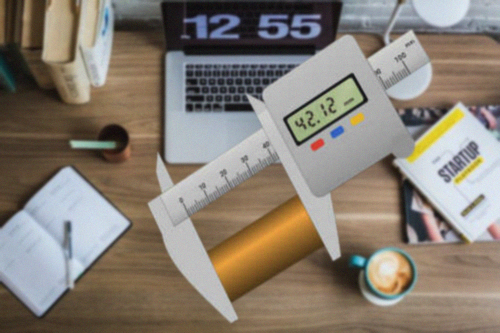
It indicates **42.12** mm
